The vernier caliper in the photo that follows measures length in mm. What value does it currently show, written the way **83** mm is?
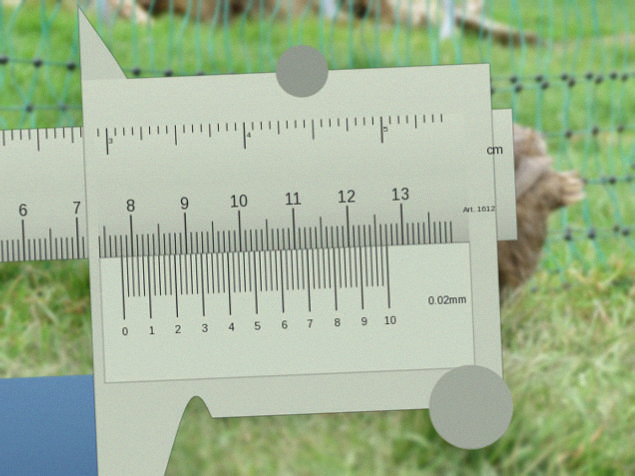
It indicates **78.0** mm
